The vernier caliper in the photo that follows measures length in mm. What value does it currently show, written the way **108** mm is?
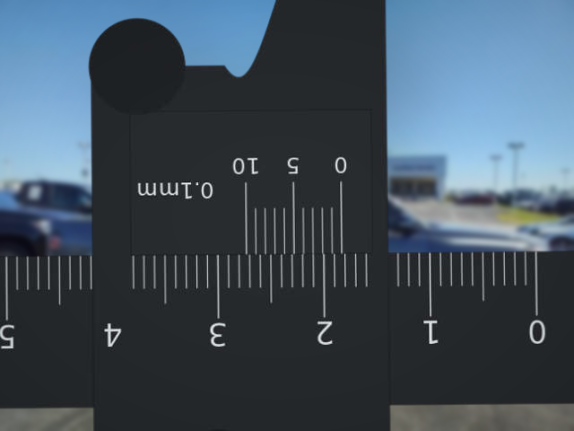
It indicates **18.3** mm
